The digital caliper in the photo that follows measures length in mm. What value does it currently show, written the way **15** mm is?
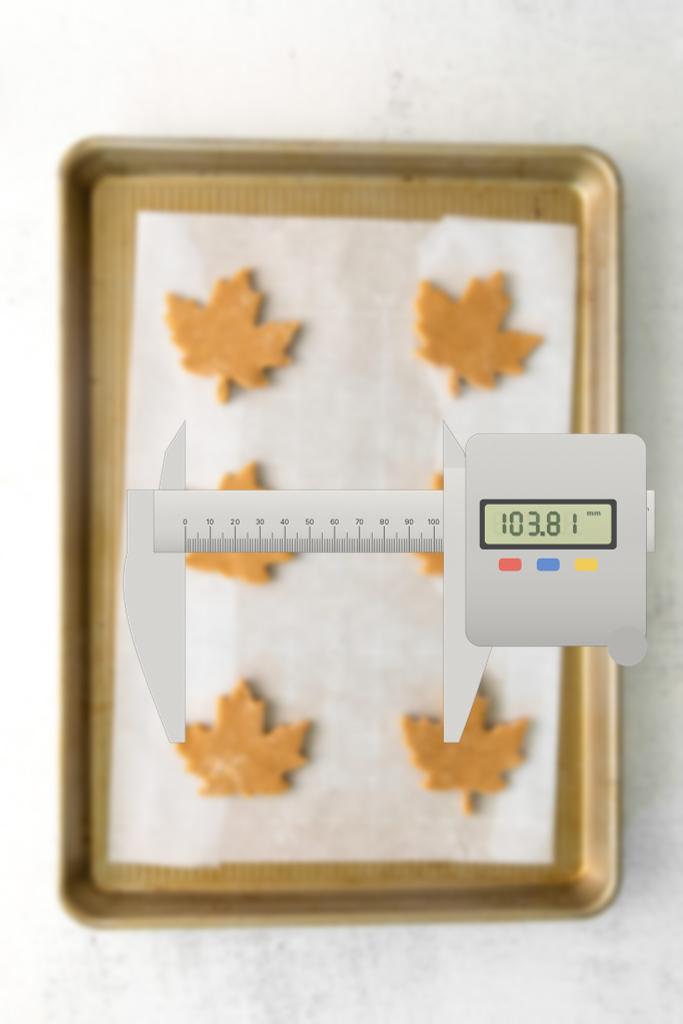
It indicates **103.81** mm
